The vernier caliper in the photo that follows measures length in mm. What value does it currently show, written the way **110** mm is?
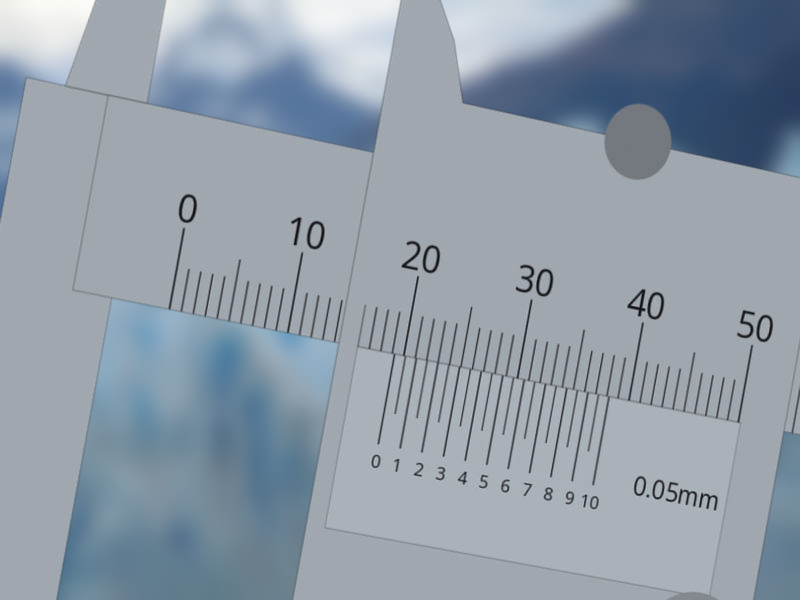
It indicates **19.2** mm
